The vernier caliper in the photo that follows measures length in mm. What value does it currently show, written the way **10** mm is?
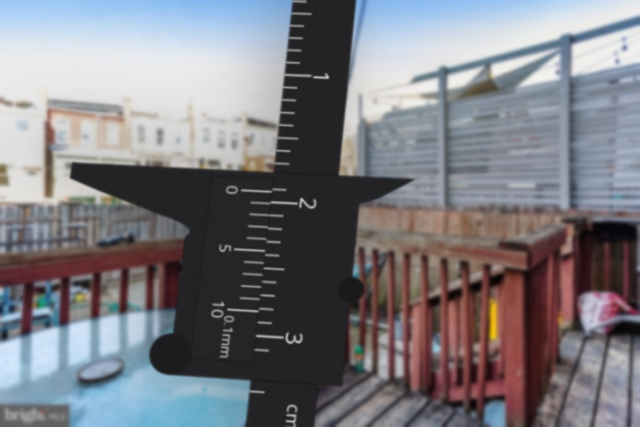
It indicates **19.2** mm
